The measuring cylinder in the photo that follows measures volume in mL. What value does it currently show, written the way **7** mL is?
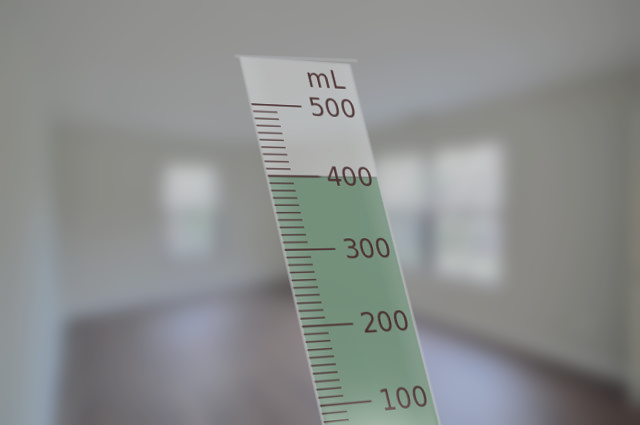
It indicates **400** mL
